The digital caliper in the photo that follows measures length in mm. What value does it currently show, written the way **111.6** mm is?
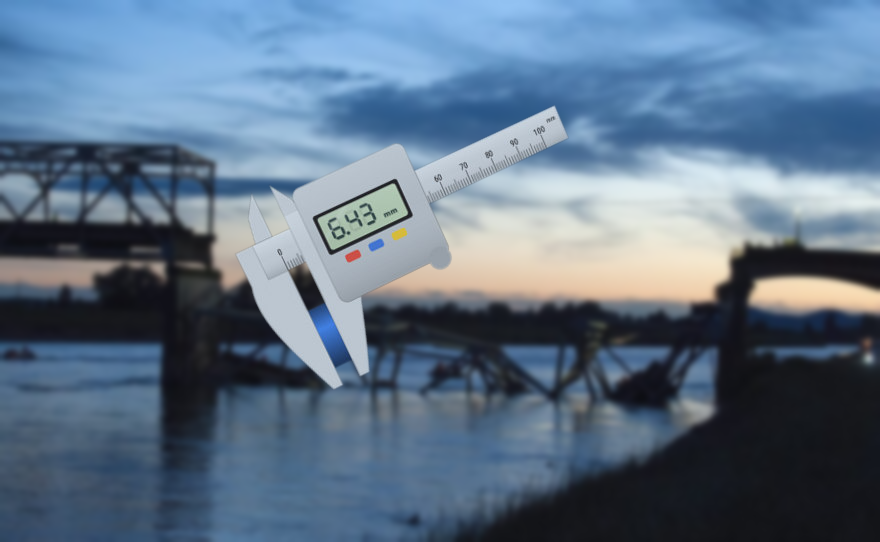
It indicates **6.43** mm
